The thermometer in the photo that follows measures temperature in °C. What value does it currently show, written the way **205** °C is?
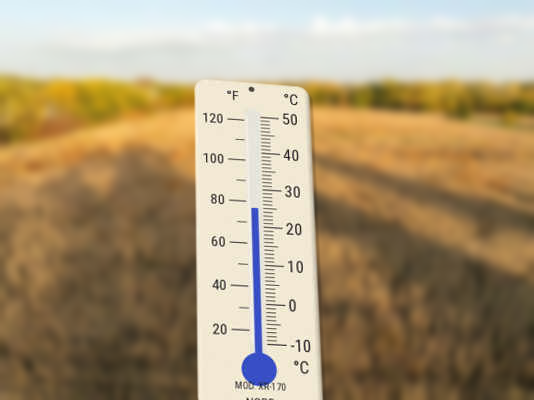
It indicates **25** °C
